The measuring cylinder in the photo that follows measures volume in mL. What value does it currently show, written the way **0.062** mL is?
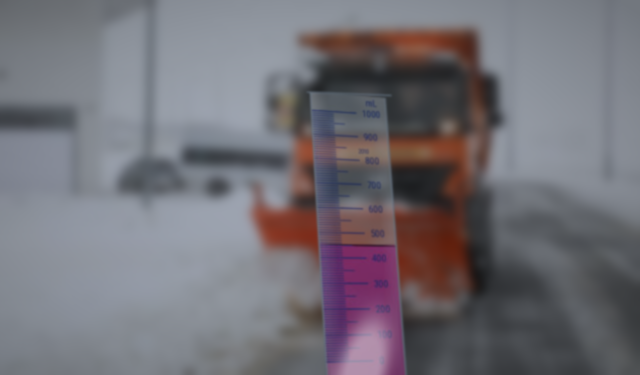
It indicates **450** mL
